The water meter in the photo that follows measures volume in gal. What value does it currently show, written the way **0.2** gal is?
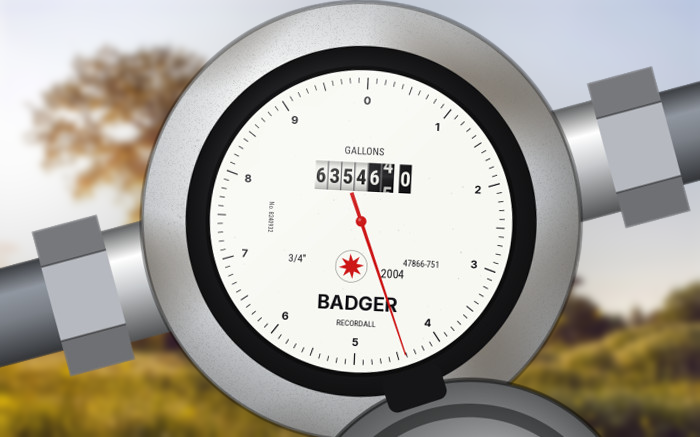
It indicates **6354644.4** gal
